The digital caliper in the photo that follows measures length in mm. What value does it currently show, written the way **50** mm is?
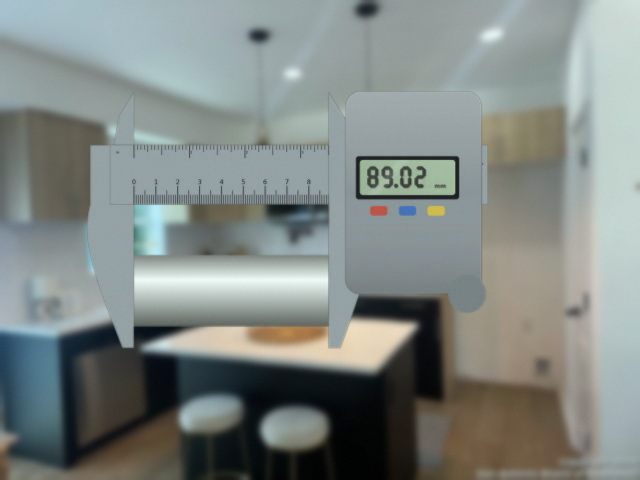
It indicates **89.02** mm
